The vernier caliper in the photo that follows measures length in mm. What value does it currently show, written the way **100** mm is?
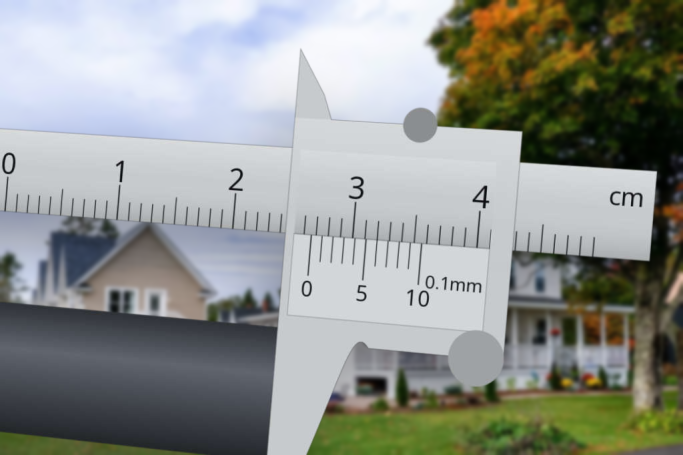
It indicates **26.6** mm
